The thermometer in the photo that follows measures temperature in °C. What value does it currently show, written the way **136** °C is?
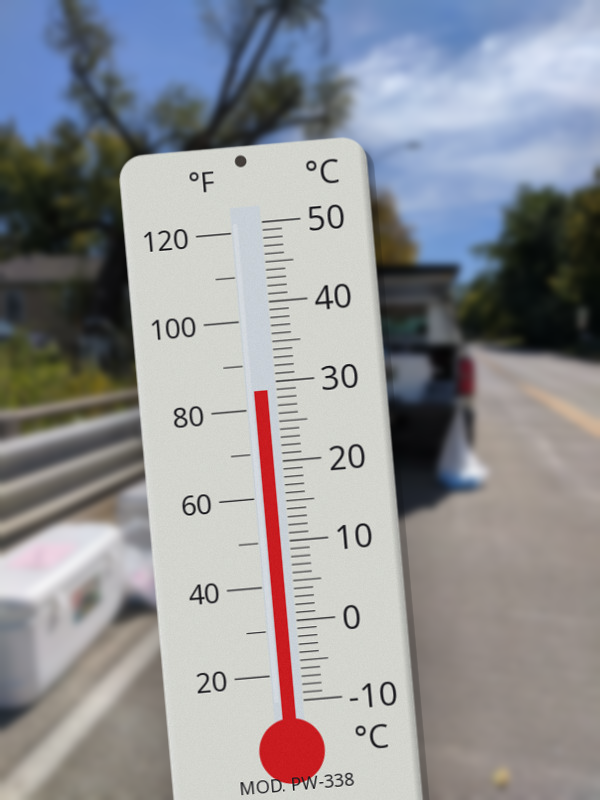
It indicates **29** °C
